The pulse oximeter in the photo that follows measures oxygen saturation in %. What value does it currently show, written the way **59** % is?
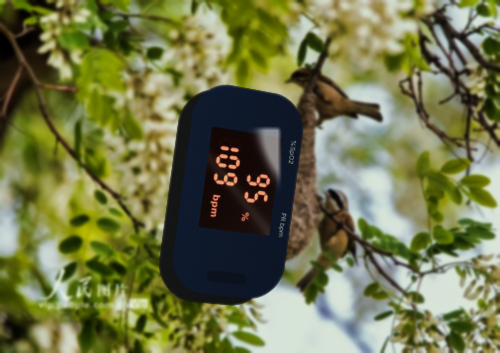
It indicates **95** %
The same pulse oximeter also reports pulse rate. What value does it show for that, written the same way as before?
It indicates **109** bpm
